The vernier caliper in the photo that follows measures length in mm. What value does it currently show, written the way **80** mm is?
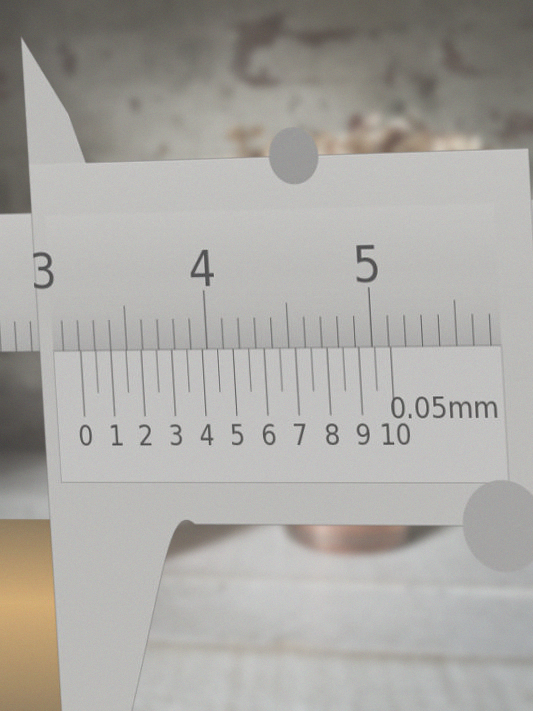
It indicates **32.1** mm
